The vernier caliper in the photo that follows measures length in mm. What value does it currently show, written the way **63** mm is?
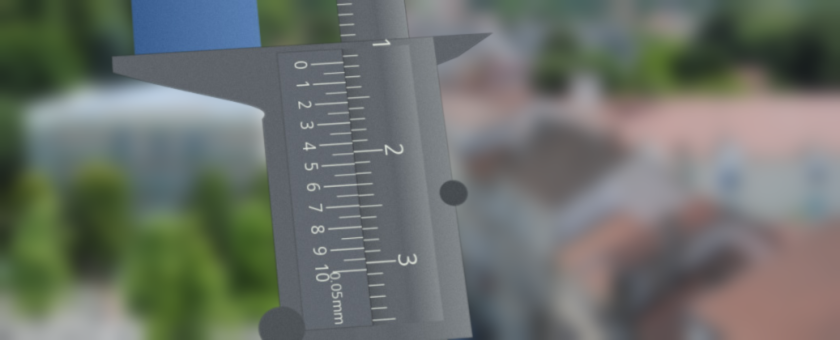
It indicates **11.6** mm
